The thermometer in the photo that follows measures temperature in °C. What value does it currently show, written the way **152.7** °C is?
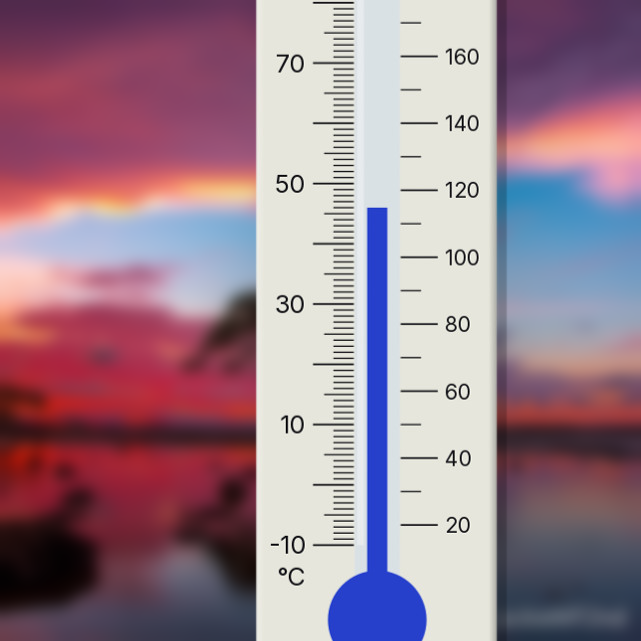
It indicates **46** °C
